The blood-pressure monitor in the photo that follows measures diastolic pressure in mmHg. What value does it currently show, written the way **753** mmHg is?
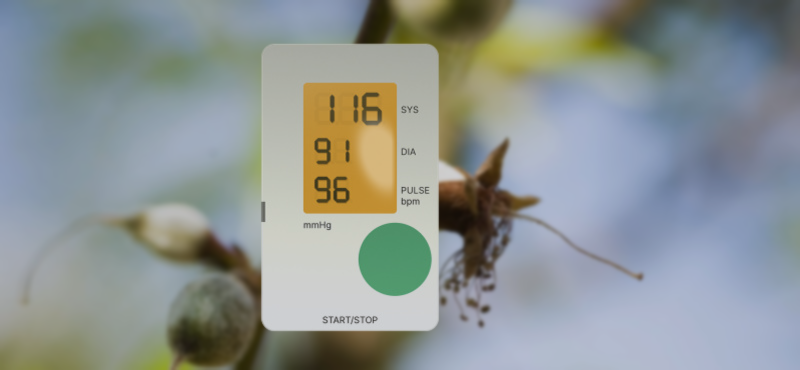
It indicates **91** mmHg
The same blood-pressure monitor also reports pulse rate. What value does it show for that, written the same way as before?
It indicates **96** bpm
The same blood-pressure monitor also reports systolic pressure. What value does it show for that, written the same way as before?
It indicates **116** mmHg
